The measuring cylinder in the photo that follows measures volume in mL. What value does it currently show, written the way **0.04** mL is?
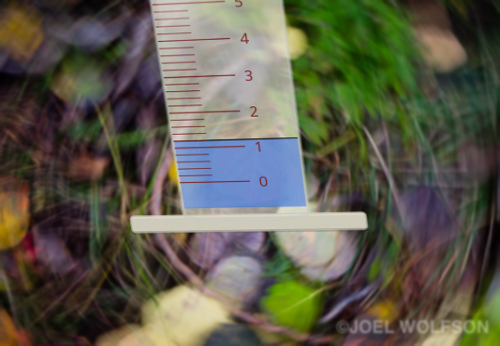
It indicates **1.2** mL
